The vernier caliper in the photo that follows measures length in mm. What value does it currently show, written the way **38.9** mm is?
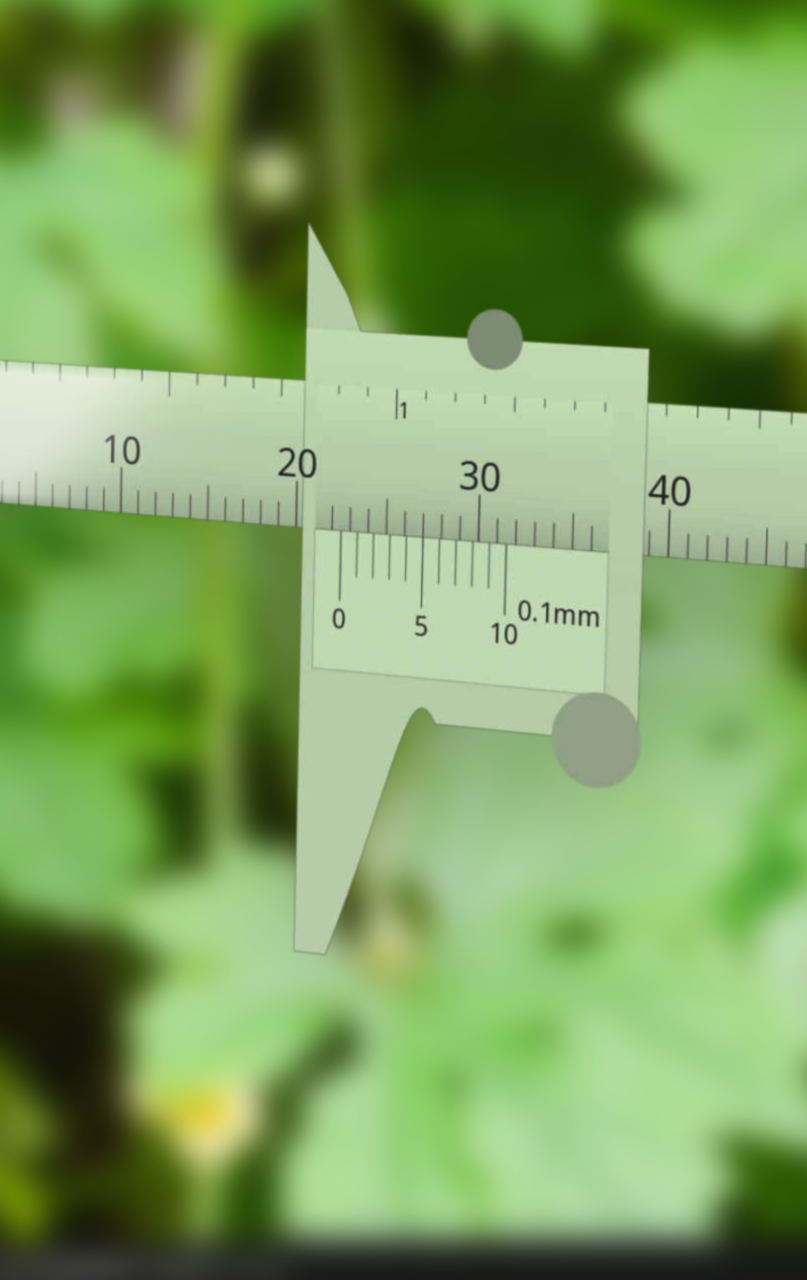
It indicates **22.5** mm
